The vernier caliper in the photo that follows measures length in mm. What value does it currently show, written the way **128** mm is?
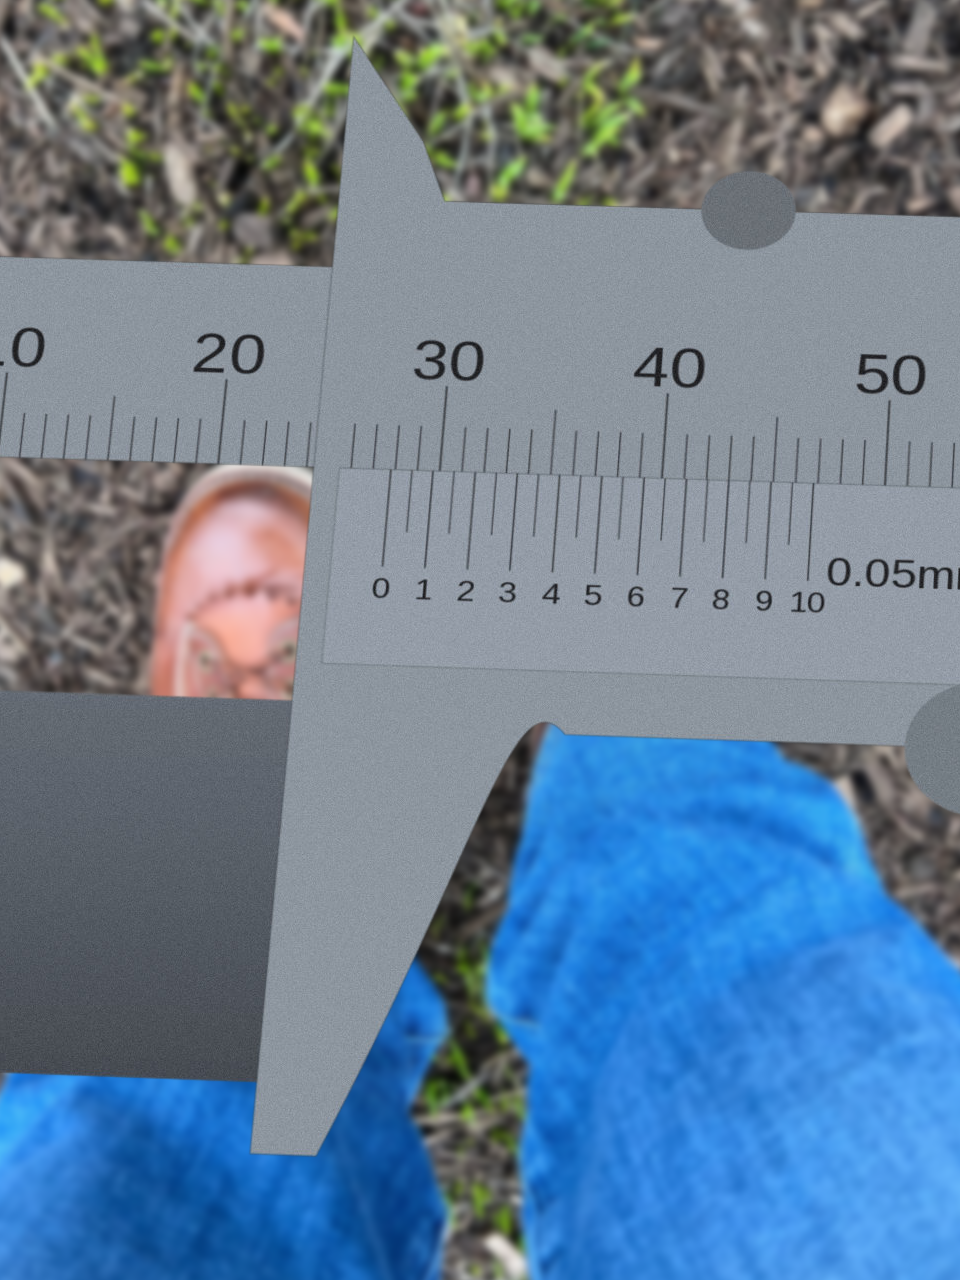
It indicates **27.8** mm
